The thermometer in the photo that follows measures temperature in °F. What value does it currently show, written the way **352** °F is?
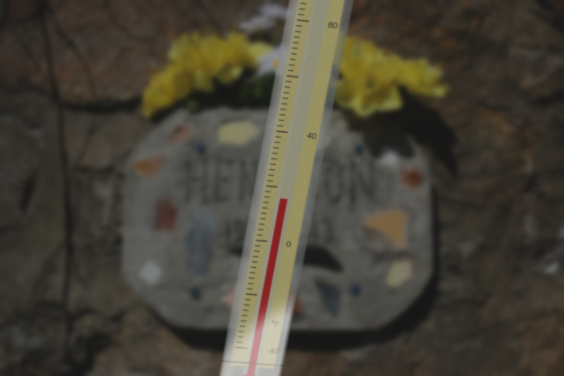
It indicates **16** °F
